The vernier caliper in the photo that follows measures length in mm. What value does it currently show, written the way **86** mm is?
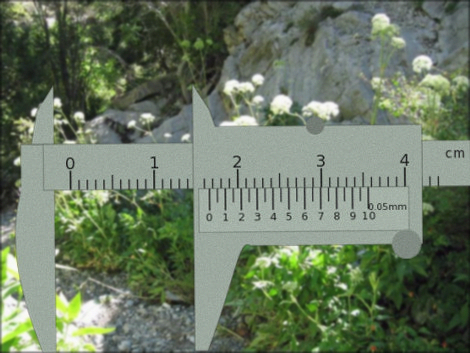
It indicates **16.6** mm
